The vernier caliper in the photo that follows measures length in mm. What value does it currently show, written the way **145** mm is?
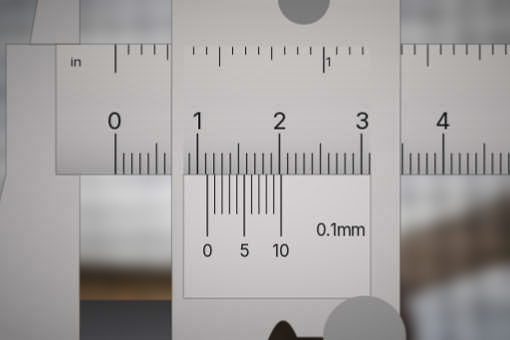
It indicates **11.2** mm
